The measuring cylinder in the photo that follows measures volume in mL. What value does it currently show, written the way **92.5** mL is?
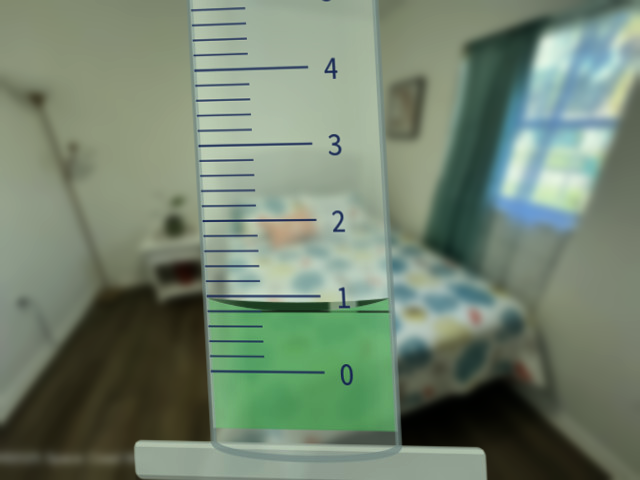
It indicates **0.8** mL
